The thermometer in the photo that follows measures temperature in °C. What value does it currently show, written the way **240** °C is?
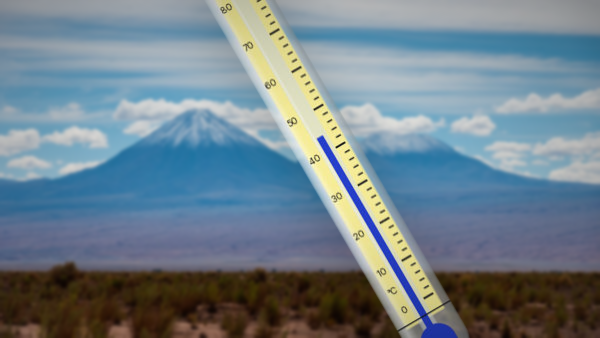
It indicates **44** °C
